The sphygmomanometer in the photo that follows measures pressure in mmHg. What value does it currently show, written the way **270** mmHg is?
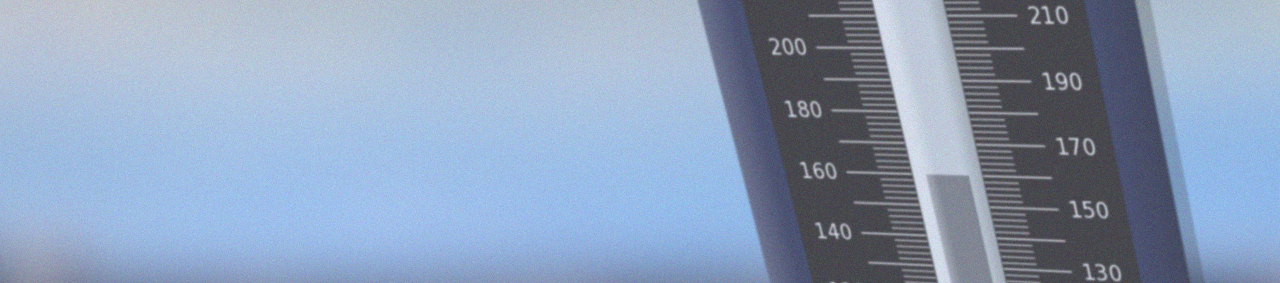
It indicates **160** mmHg
